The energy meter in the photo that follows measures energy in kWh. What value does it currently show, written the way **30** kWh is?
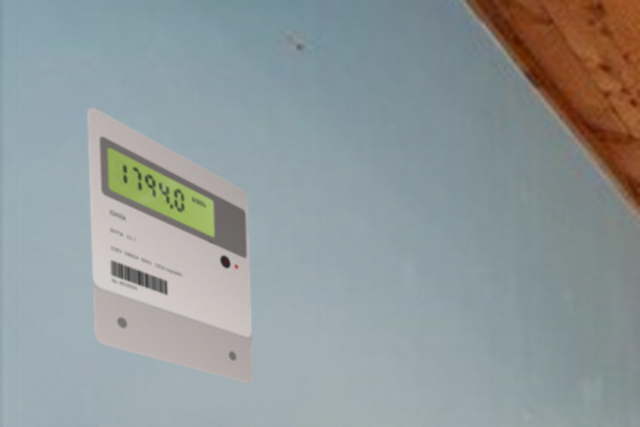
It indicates **1794.0** kWh
